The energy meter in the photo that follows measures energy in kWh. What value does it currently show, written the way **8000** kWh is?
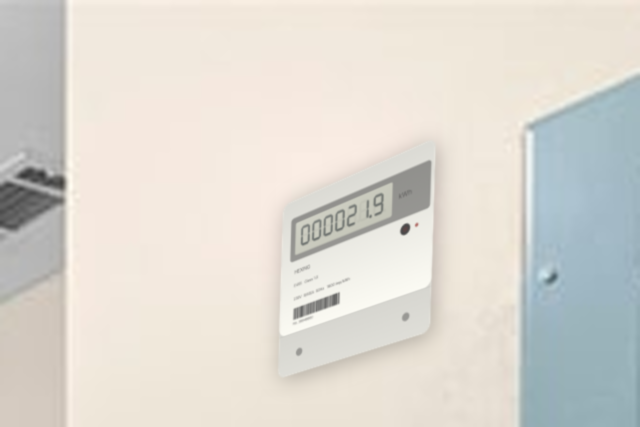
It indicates **21.9** kWh
